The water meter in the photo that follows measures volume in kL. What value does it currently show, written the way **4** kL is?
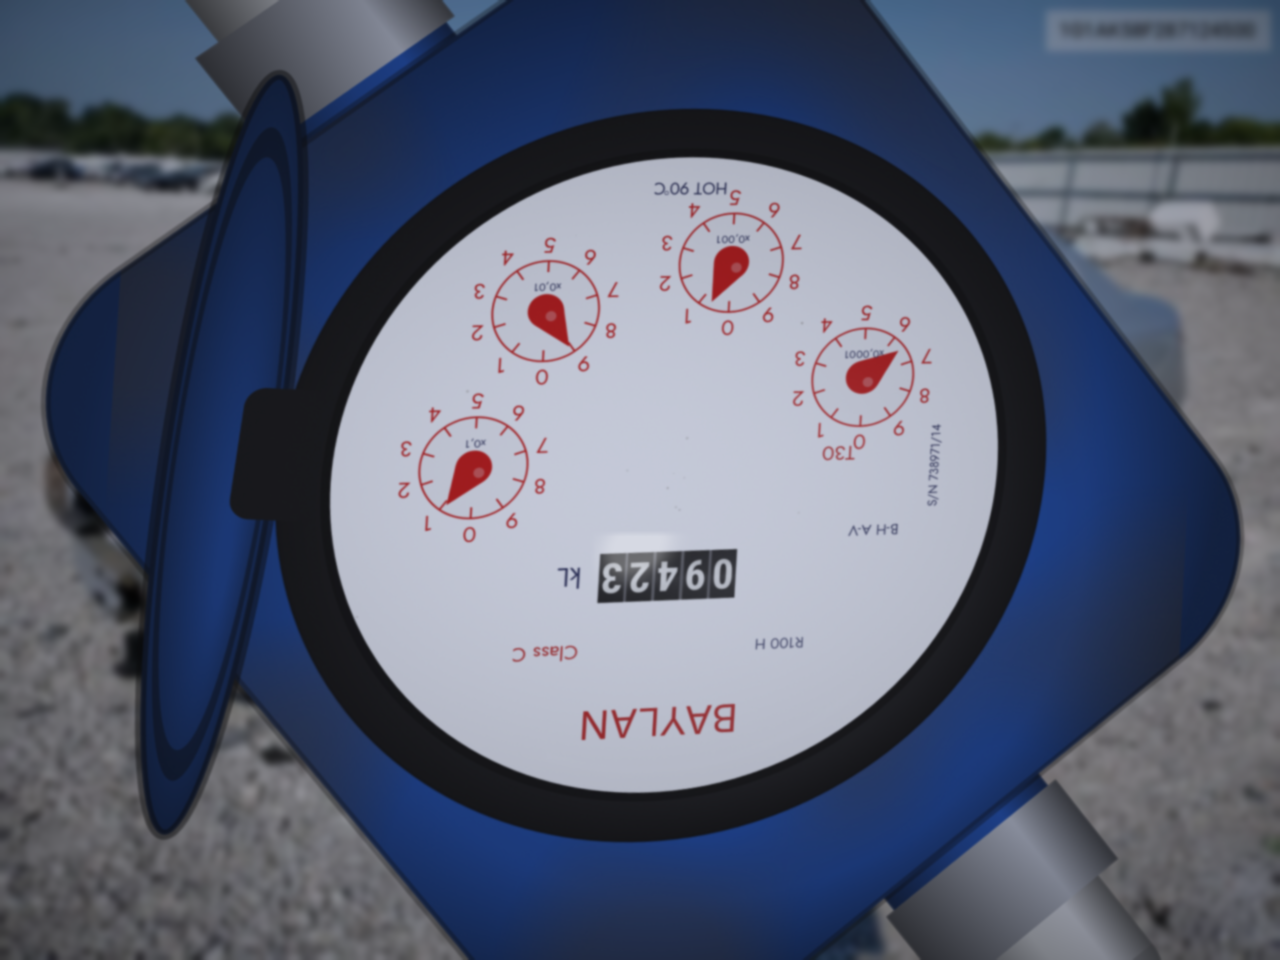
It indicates **9423.0906** kL
